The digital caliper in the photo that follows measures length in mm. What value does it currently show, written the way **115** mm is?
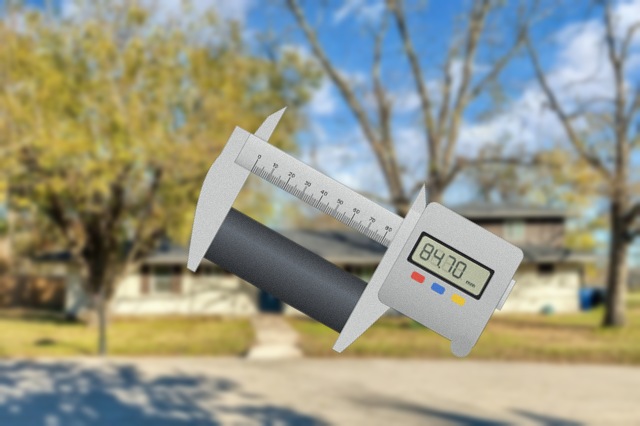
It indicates **84.70** mm
